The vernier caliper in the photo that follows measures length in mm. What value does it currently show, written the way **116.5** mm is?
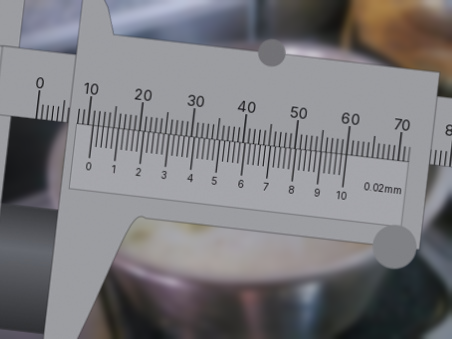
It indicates **11.0** mm
